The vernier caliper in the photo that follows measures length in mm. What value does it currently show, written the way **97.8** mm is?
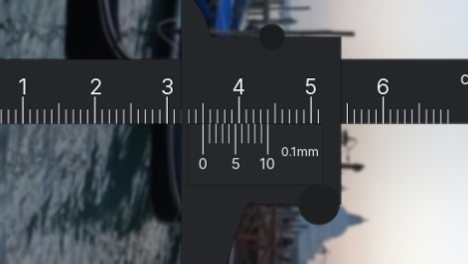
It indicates **35.0** mm
